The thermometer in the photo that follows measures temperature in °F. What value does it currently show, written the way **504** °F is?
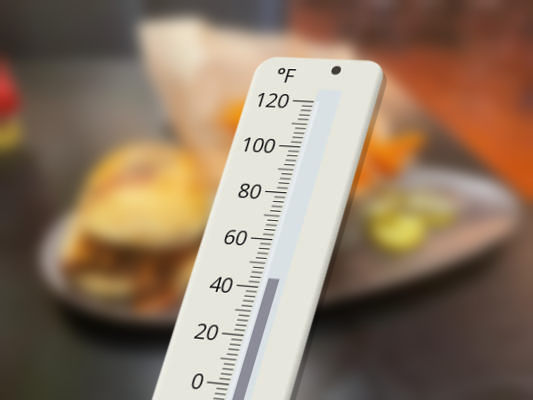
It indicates **44** °F
